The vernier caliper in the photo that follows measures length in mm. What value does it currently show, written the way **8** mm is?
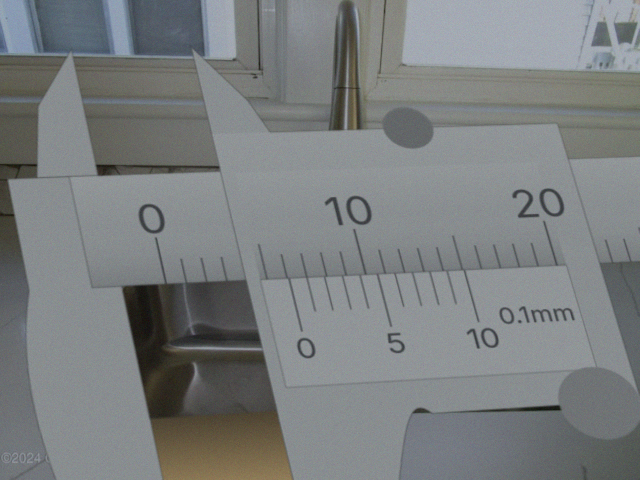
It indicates **6.1** mm
